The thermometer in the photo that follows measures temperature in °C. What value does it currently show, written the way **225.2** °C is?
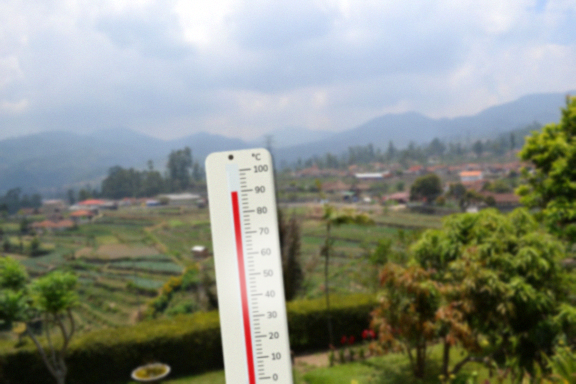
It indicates **90** °C
